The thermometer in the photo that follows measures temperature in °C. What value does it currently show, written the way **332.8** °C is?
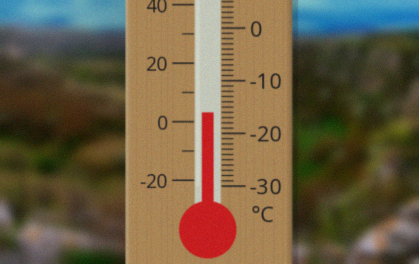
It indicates **-16** °C
